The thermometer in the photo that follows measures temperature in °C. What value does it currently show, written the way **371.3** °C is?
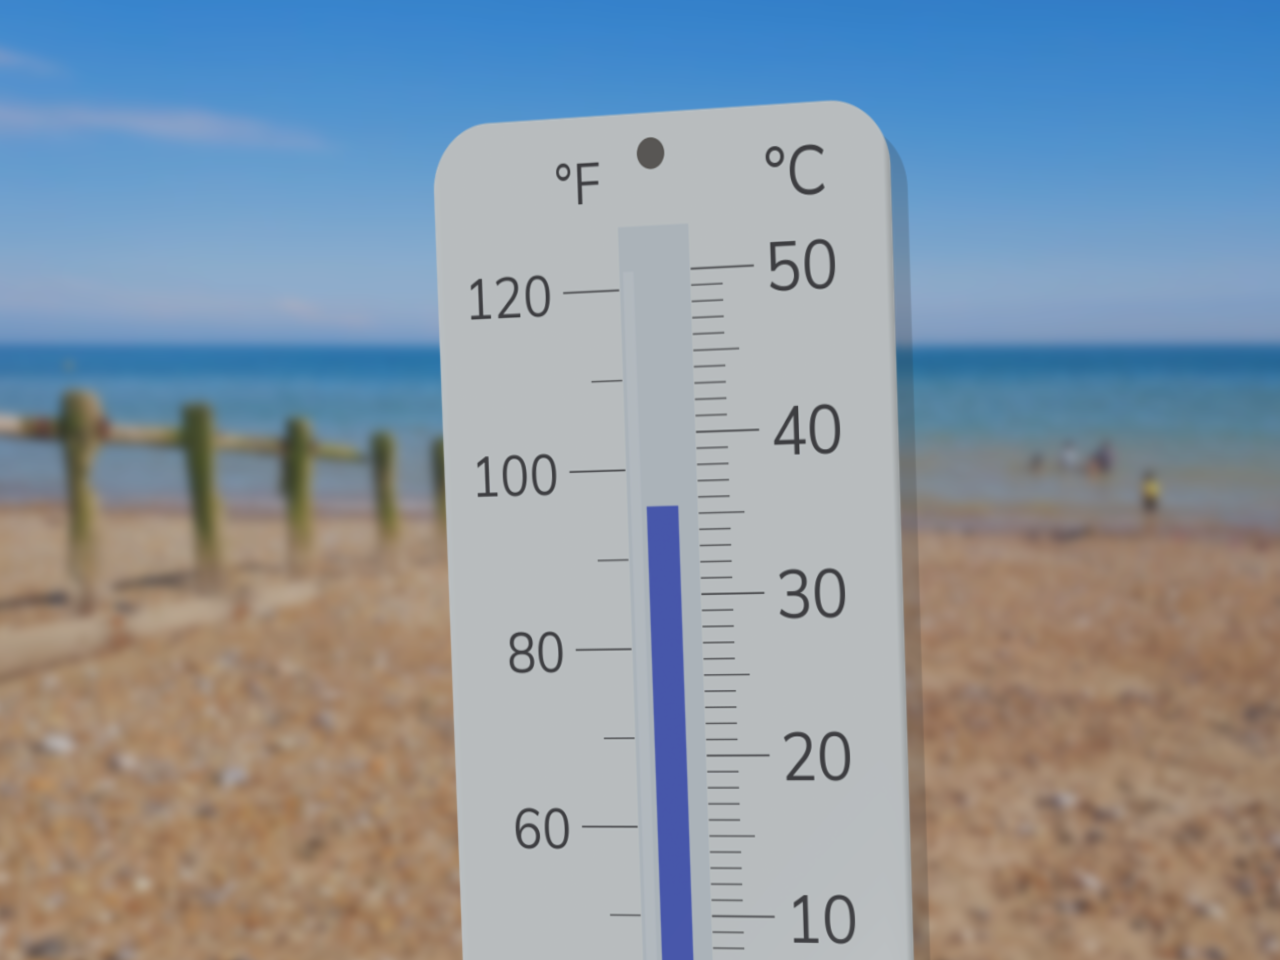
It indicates **35.5** °C
